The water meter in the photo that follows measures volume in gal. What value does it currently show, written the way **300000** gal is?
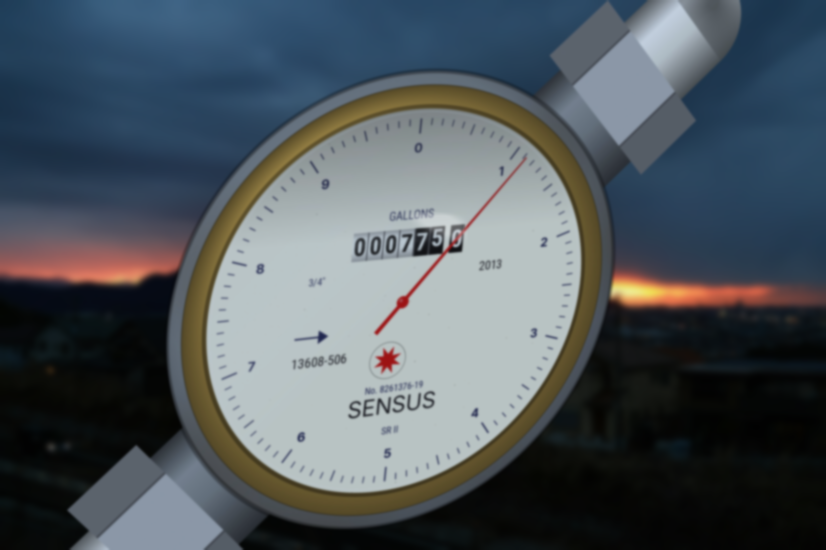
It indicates **7751.1** gal
